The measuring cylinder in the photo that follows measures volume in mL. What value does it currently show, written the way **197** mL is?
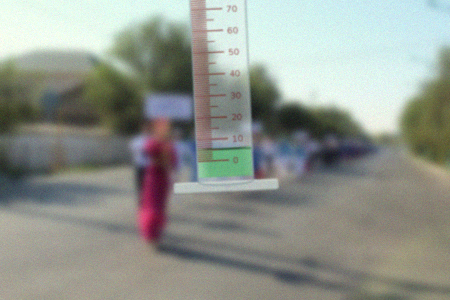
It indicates **5** mL
